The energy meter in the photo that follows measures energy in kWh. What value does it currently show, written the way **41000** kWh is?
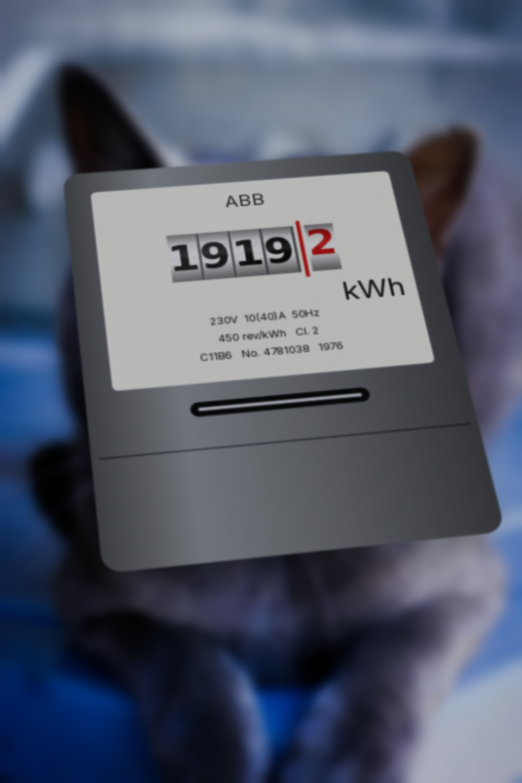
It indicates **1919.2** kWh
